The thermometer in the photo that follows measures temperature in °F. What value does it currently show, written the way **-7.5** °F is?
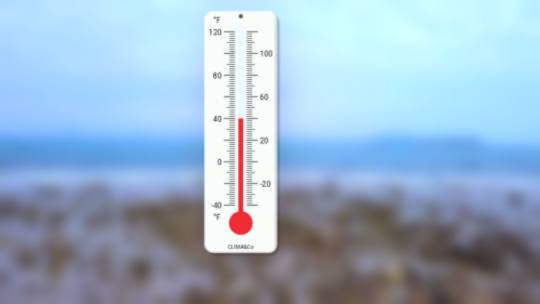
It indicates **40** °F
